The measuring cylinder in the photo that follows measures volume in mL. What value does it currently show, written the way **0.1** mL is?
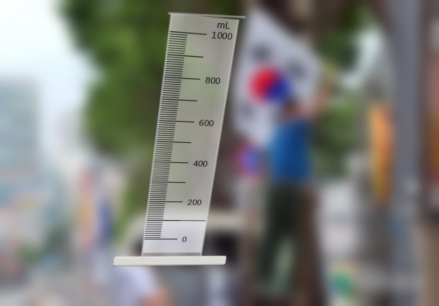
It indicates **100** mL
